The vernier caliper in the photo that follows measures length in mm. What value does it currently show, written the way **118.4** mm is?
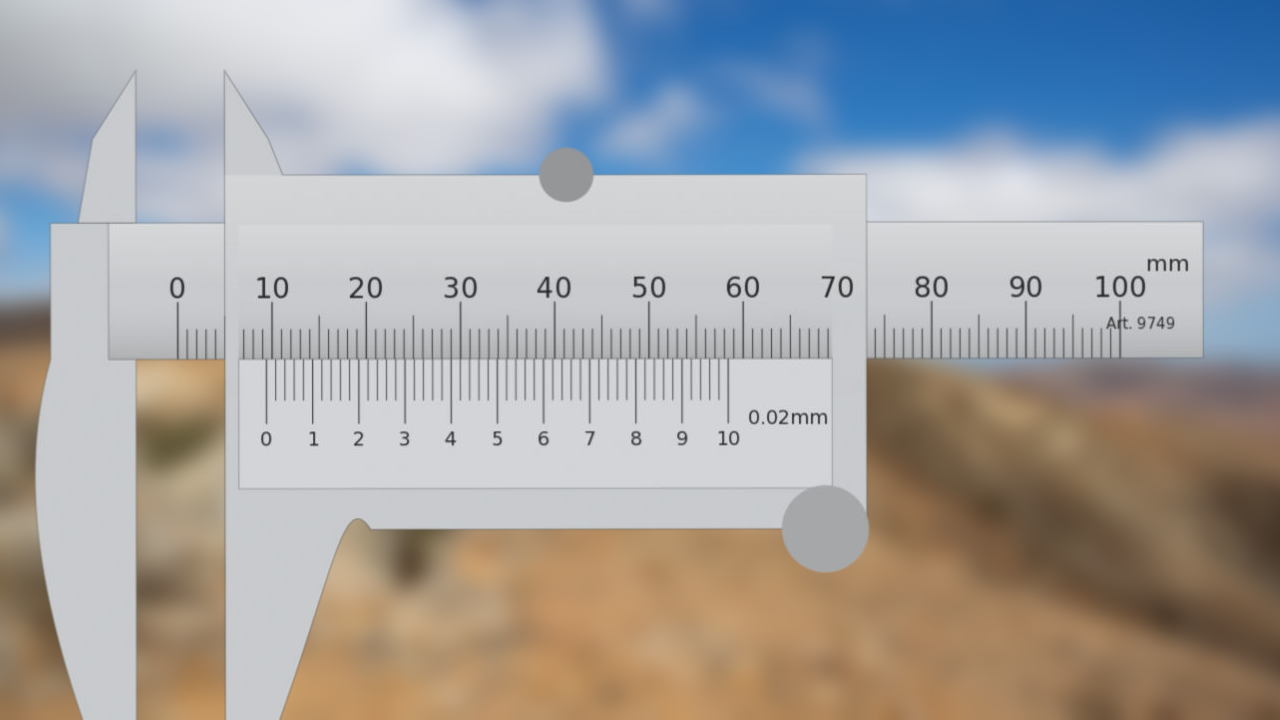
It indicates **9.4** mm
